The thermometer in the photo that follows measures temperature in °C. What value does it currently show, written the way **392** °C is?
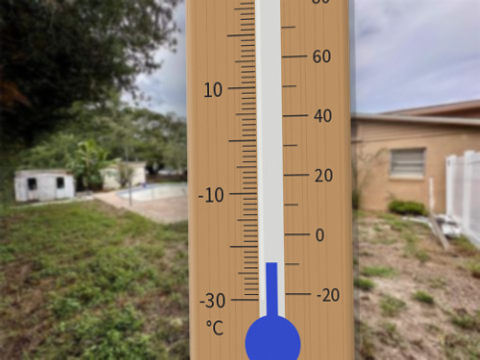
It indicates **-23** °C
